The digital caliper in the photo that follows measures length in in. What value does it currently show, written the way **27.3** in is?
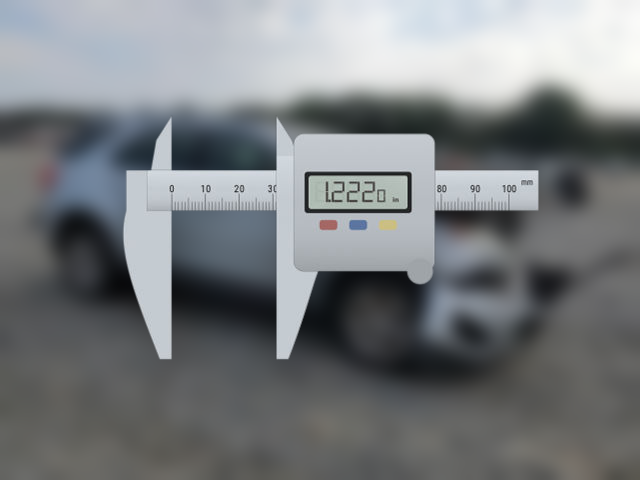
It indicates **1.2220** in
